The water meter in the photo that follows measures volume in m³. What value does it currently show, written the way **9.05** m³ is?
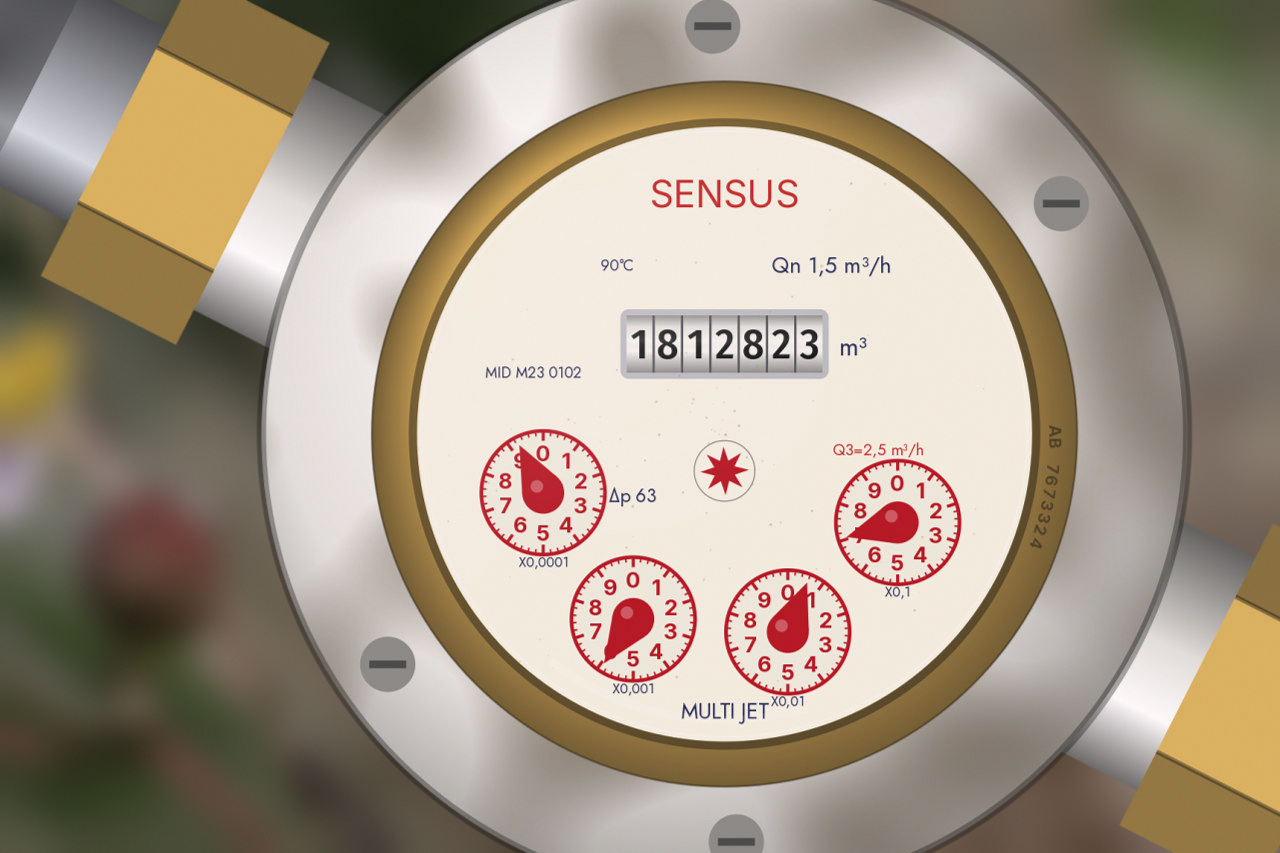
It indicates **1812823.7059** m³
